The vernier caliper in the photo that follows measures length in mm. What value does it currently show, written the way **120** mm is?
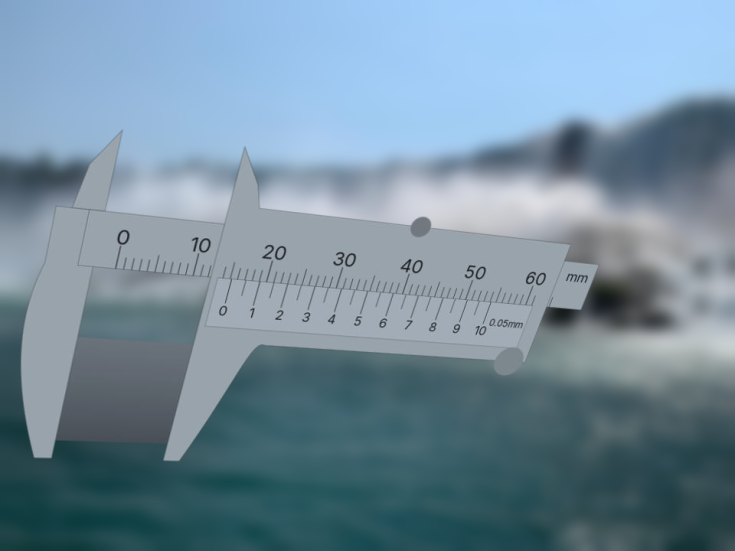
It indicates **15.2** mm
